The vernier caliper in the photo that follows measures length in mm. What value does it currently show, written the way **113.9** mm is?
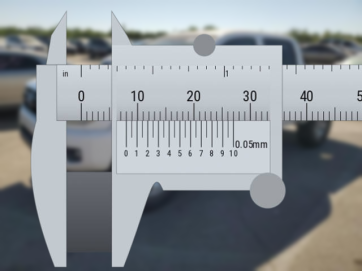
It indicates **8.0** mm
